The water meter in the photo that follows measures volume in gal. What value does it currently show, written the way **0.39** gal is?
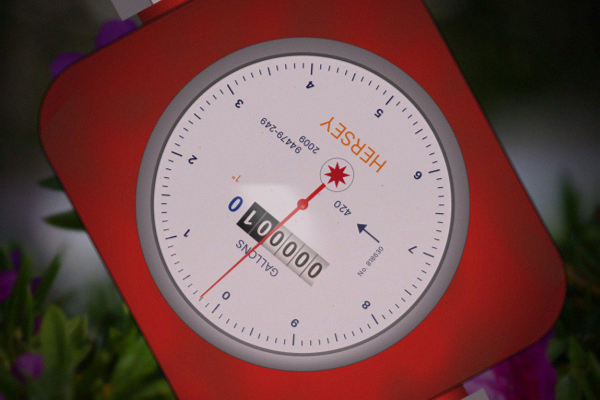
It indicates **10.2** gal
